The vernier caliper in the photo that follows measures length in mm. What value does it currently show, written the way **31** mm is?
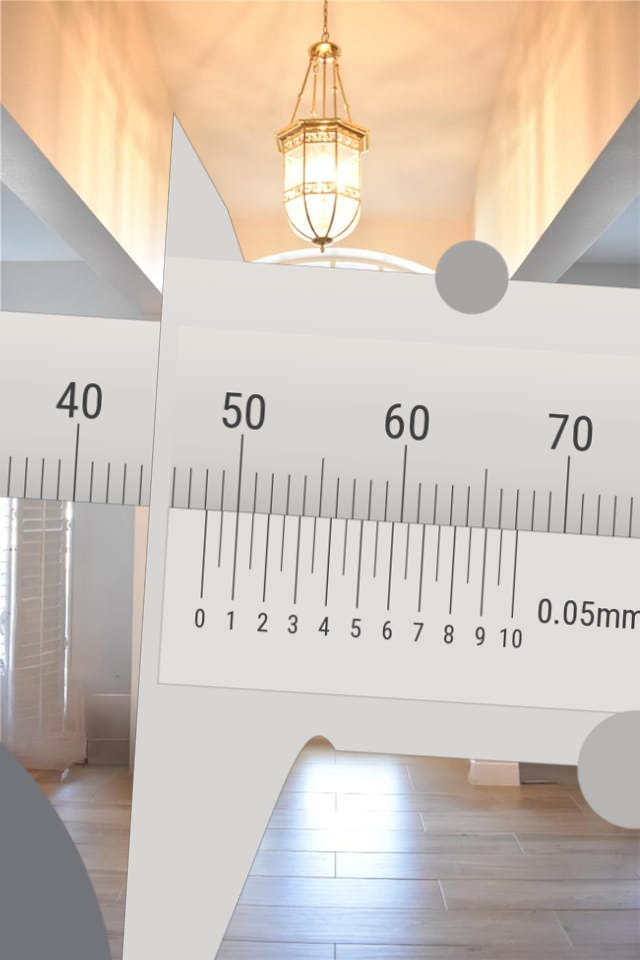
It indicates **48.1** mm
